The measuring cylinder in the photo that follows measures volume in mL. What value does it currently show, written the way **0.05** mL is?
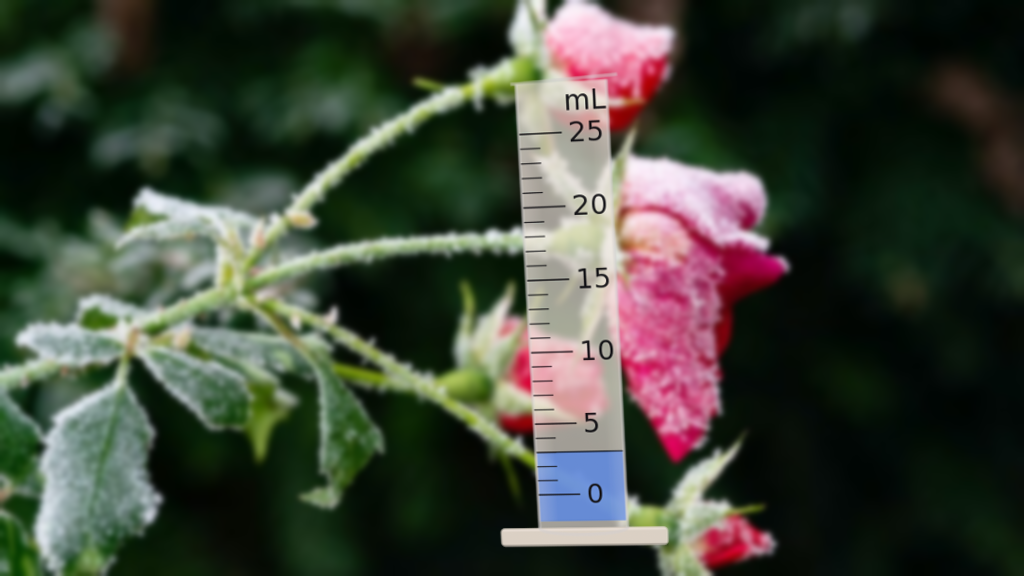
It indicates **3** mL
